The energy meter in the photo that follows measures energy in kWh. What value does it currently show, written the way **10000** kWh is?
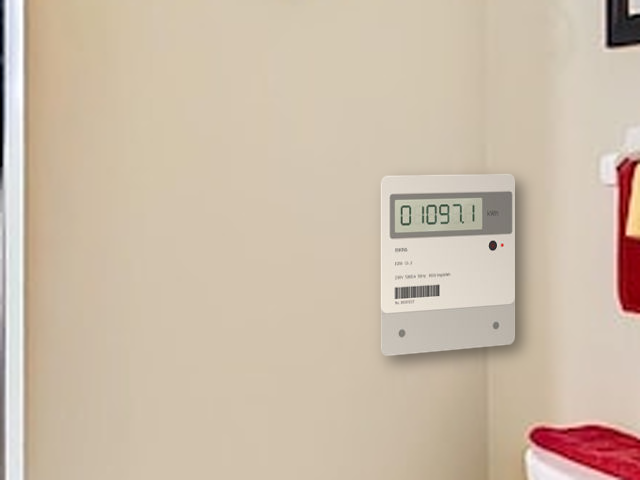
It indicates **1097.1** kWh
